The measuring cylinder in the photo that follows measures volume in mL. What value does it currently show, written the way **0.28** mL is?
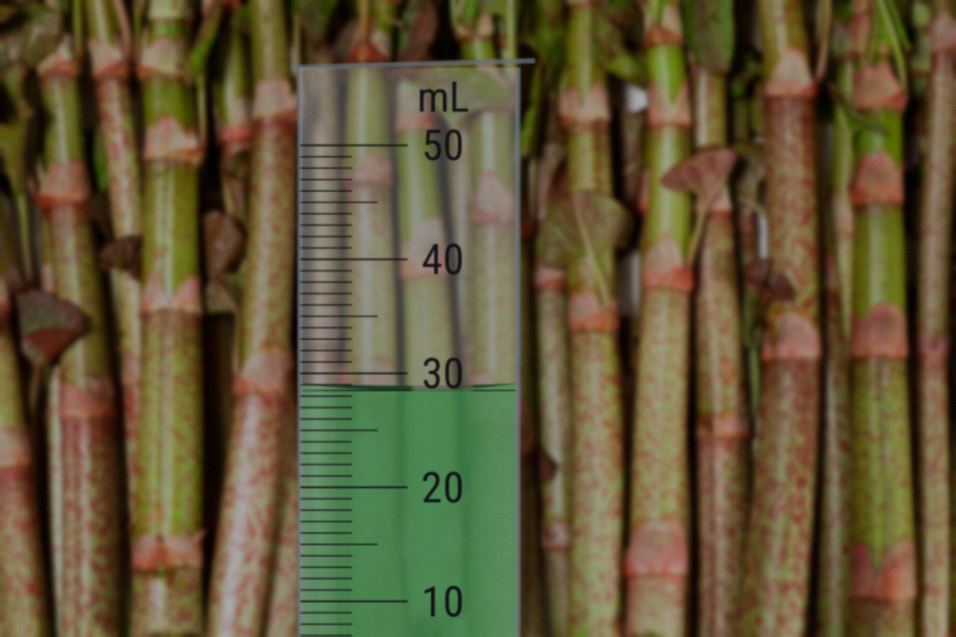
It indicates **28.5** mL
